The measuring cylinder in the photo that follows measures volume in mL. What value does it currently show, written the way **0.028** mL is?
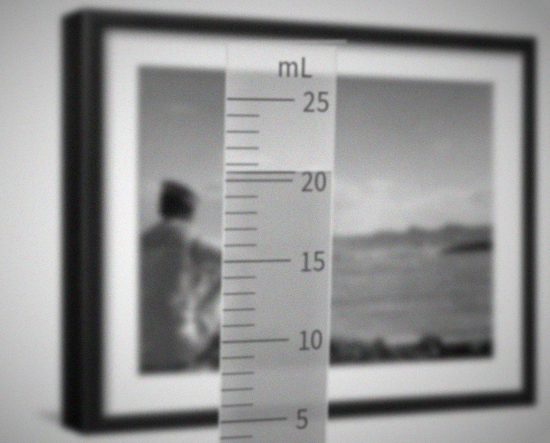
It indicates **20.5** mL
